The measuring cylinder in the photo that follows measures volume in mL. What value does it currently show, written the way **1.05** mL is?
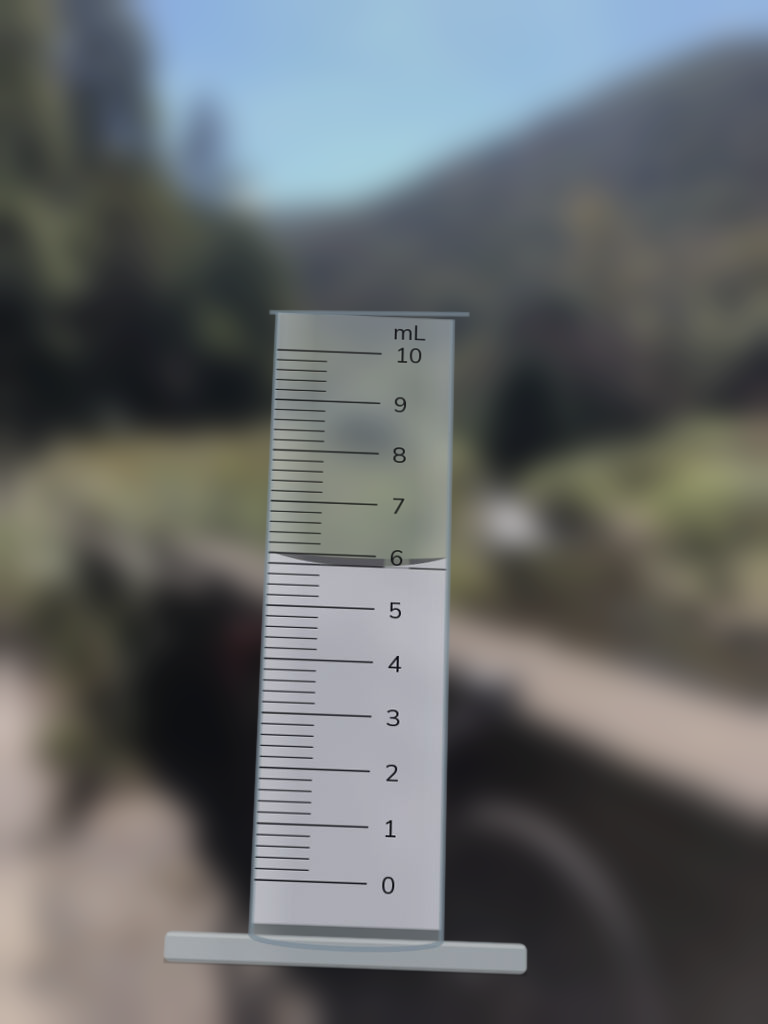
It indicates **5.8** mL
